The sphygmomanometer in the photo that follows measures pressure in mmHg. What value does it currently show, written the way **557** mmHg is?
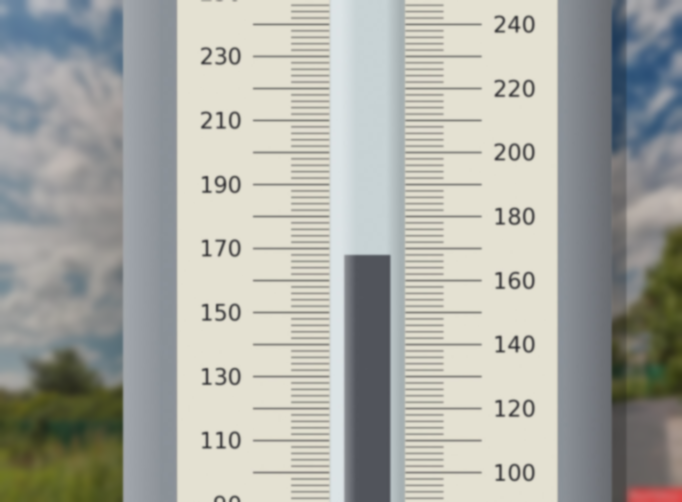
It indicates **168** mmHg
